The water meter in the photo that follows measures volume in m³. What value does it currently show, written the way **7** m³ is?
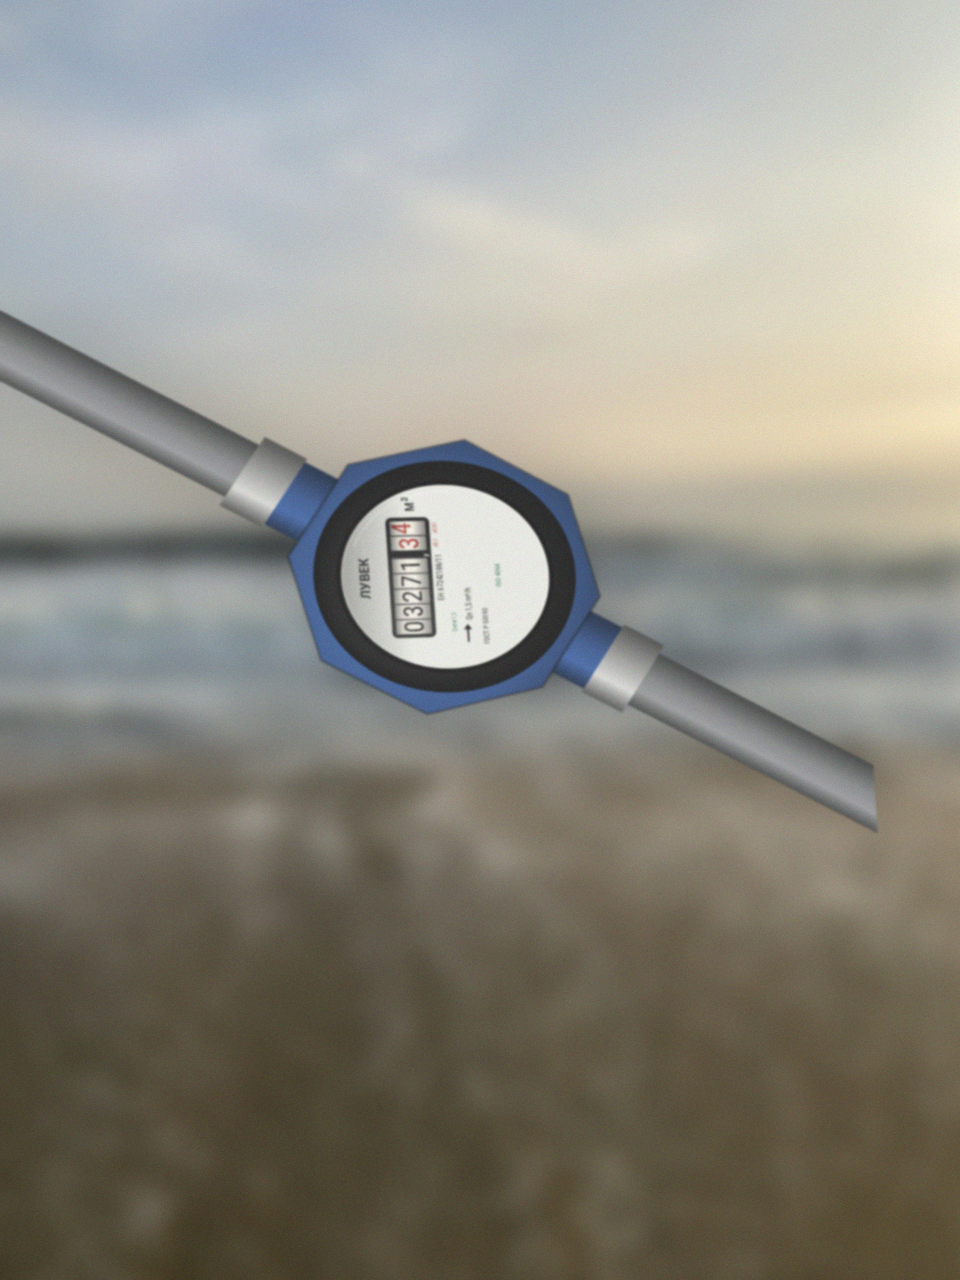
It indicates **3271.34** m³
